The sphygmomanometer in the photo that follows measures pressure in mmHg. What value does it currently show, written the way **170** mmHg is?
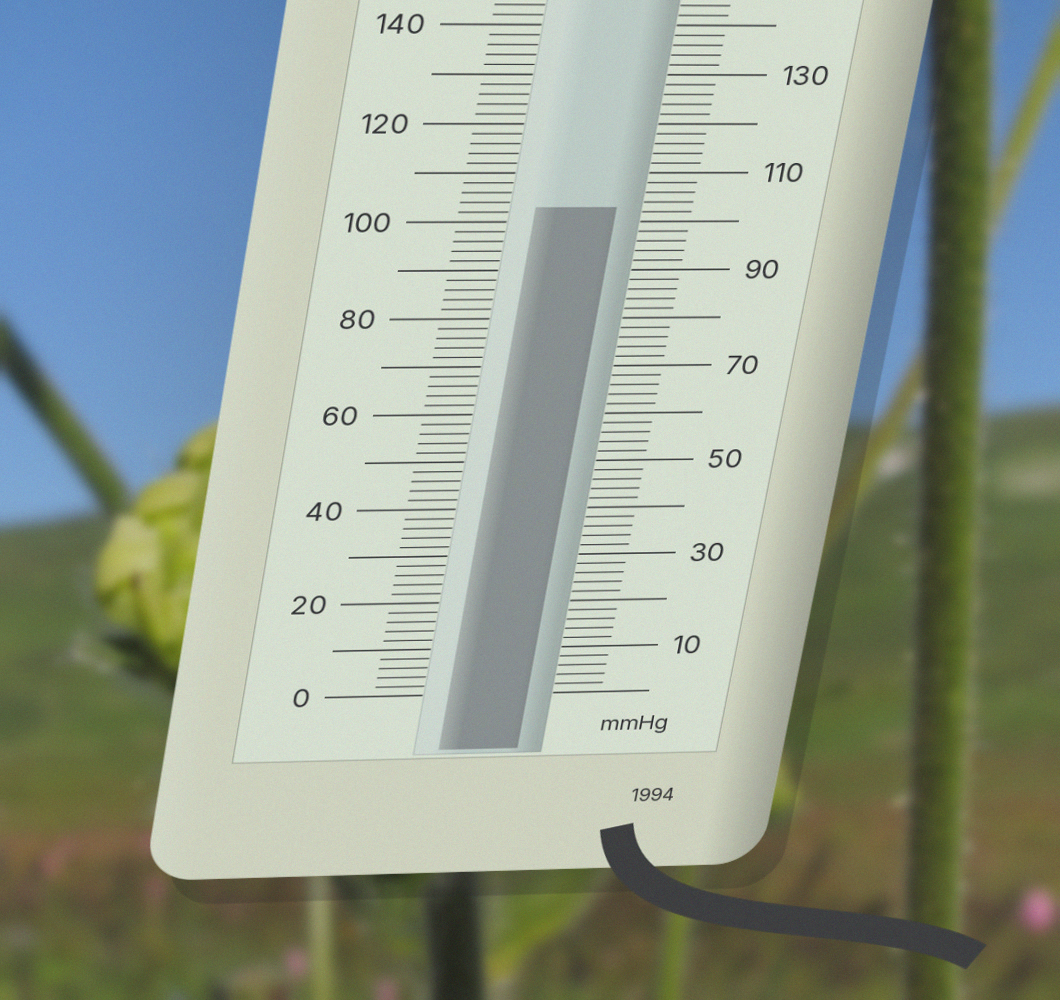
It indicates **103** mmHg
